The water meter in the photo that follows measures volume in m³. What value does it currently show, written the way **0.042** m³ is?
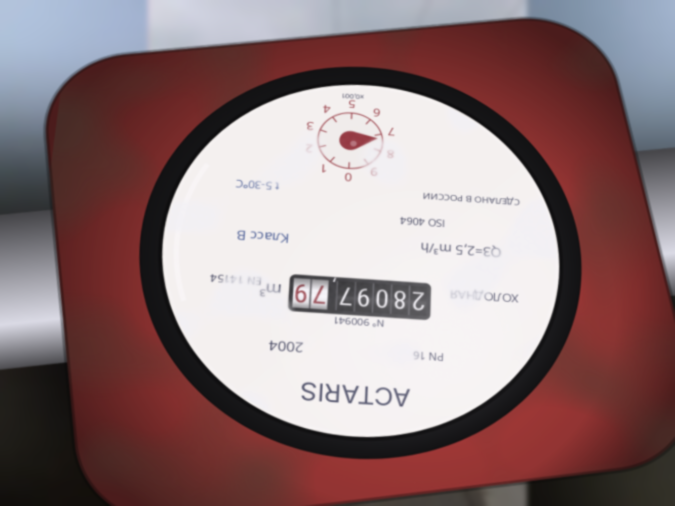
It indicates **28097.797** m³
